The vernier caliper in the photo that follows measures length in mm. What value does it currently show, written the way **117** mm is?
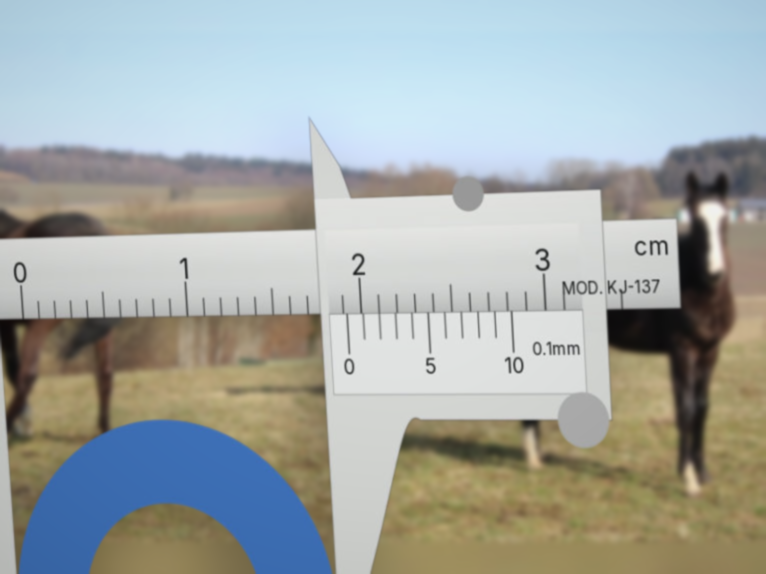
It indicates **19.2** mm
